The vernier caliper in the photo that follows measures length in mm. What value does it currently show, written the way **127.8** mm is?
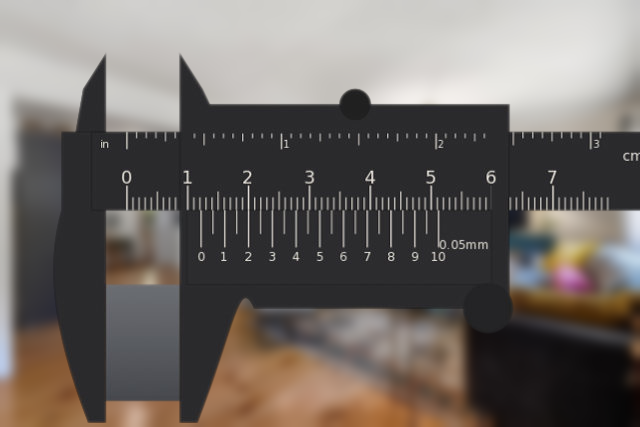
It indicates **12.2** mm
